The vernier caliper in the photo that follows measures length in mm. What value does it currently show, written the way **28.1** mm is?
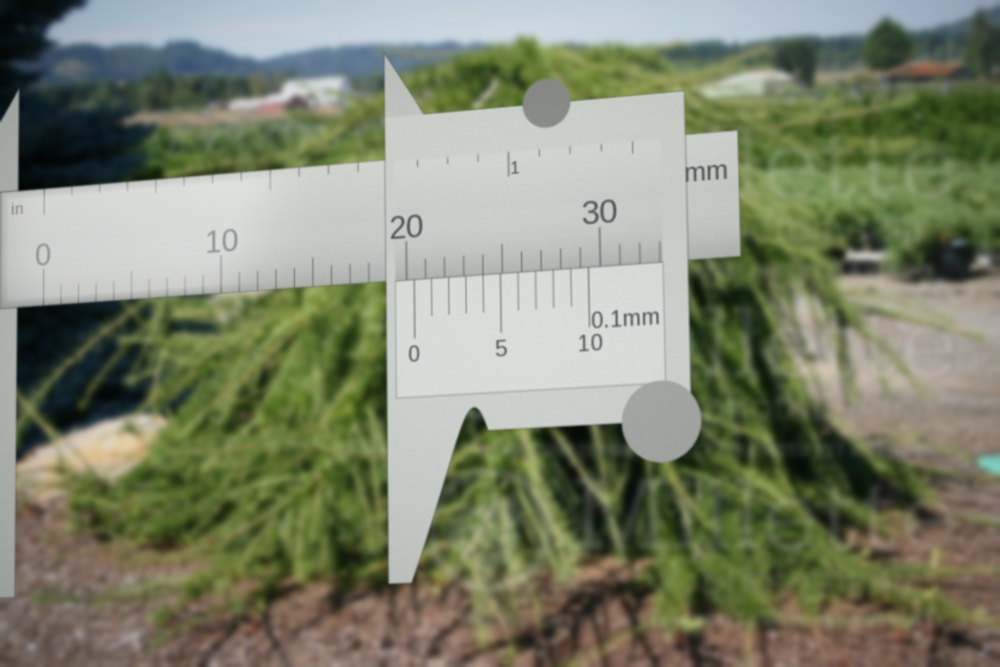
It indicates **20.4** mm
